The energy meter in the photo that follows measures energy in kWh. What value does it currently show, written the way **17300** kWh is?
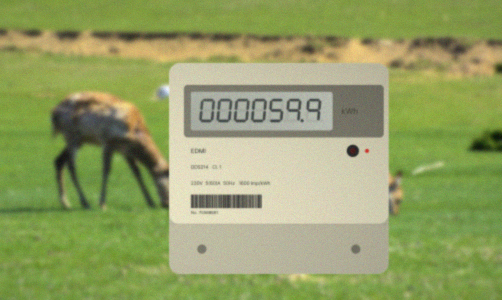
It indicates **59.9** kWh
